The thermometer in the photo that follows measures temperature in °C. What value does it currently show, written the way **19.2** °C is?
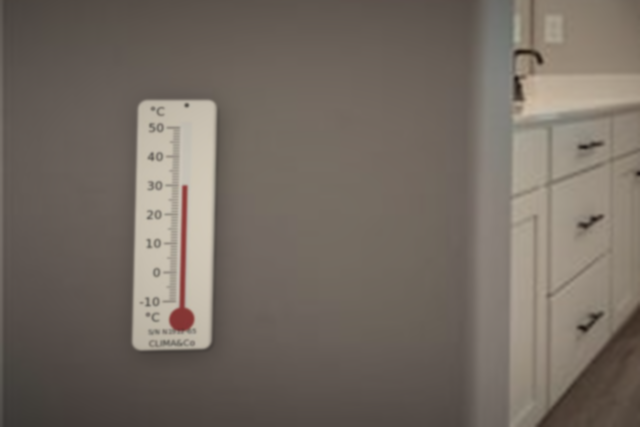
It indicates **30** °C
